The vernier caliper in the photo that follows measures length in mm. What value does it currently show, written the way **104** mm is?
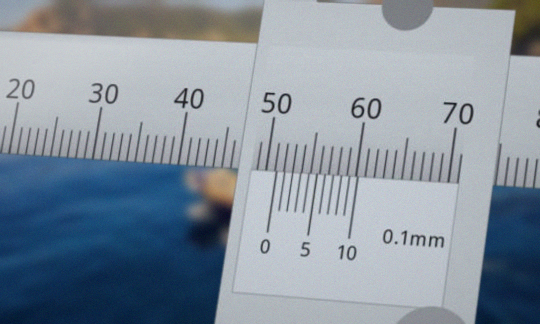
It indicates **51.2** mm
